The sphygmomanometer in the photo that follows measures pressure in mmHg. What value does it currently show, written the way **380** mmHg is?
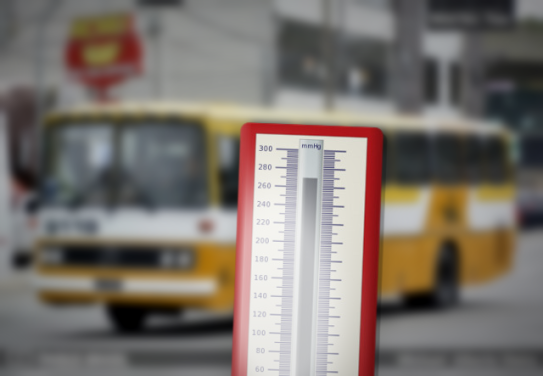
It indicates **270** mmHg
